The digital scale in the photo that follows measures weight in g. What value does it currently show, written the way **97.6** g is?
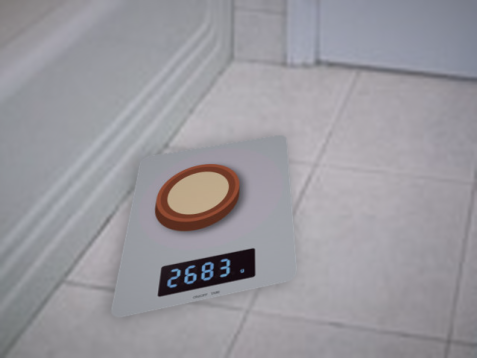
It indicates **2683** g
